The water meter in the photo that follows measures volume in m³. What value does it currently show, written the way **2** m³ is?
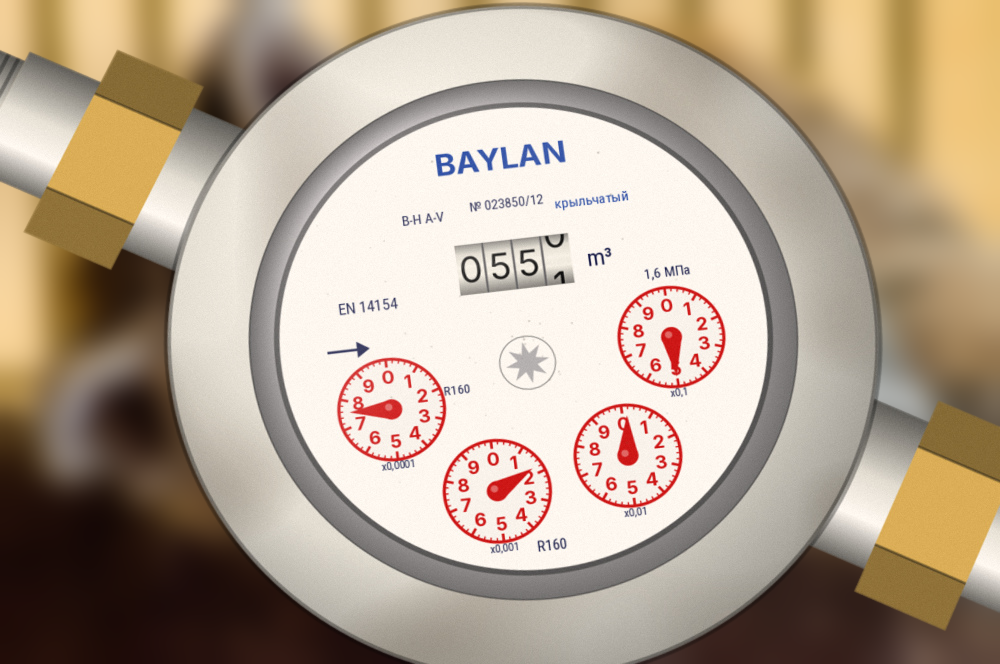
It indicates **550.5017** m³
